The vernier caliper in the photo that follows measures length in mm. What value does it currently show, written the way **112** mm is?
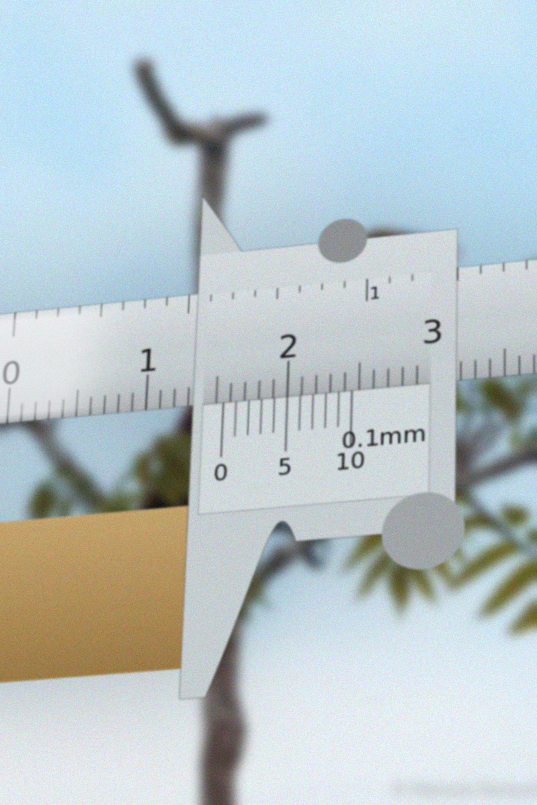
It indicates **15.5** mm
